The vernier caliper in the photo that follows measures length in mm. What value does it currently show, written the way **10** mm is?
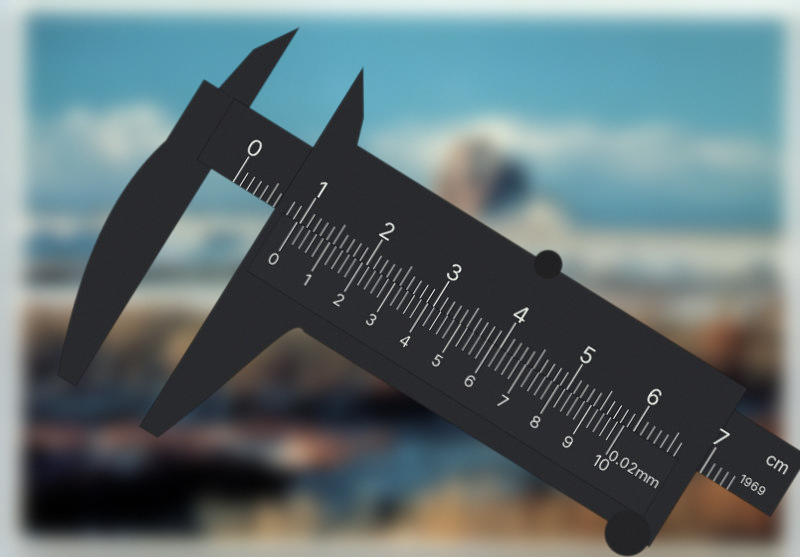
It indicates **9.6** mm
